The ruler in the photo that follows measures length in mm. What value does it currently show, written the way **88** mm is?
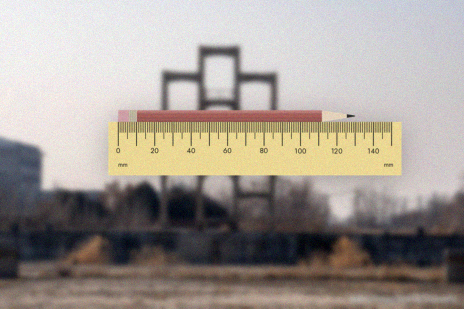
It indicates **130** mm
